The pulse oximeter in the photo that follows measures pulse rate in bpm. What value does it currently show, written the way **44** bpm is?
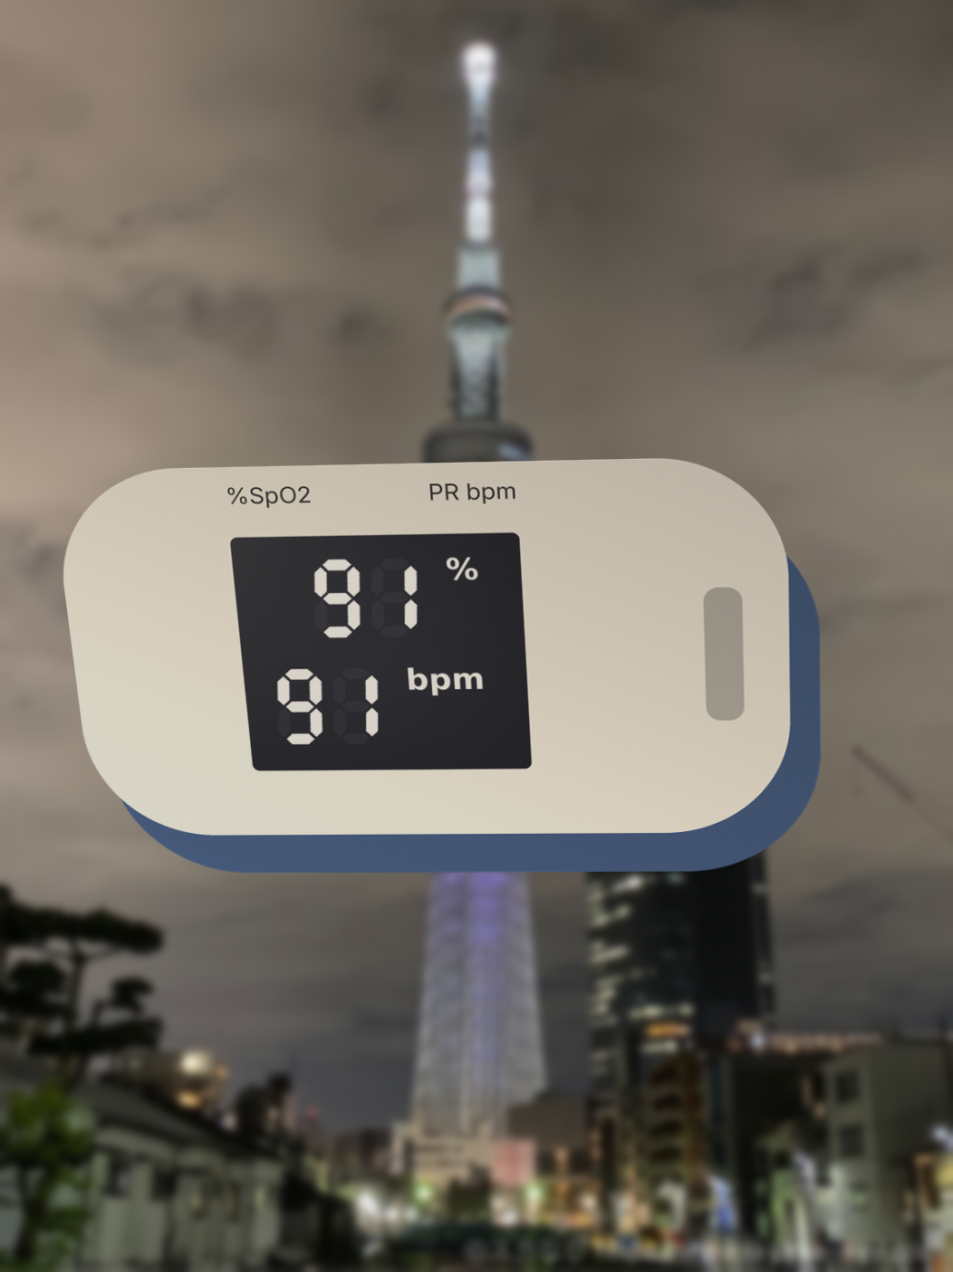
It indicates **91** bpm
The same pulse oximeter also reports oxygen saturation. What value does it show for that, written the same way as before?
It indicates **91** %
